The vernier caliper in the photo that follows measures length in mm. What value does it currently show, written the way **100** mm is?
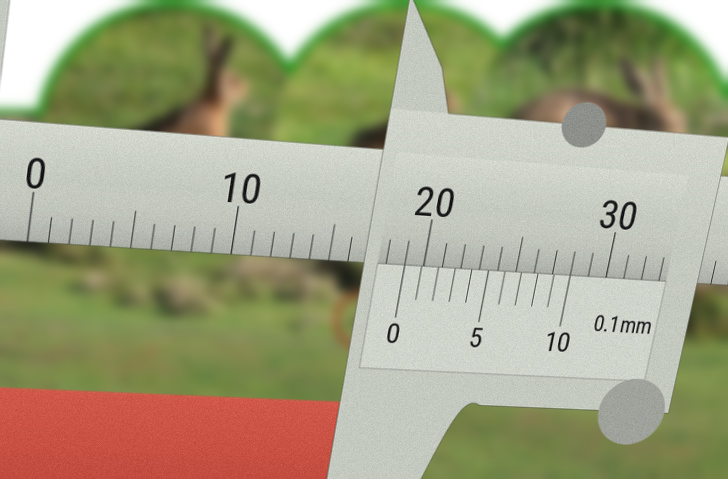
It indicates **19.0** mm
